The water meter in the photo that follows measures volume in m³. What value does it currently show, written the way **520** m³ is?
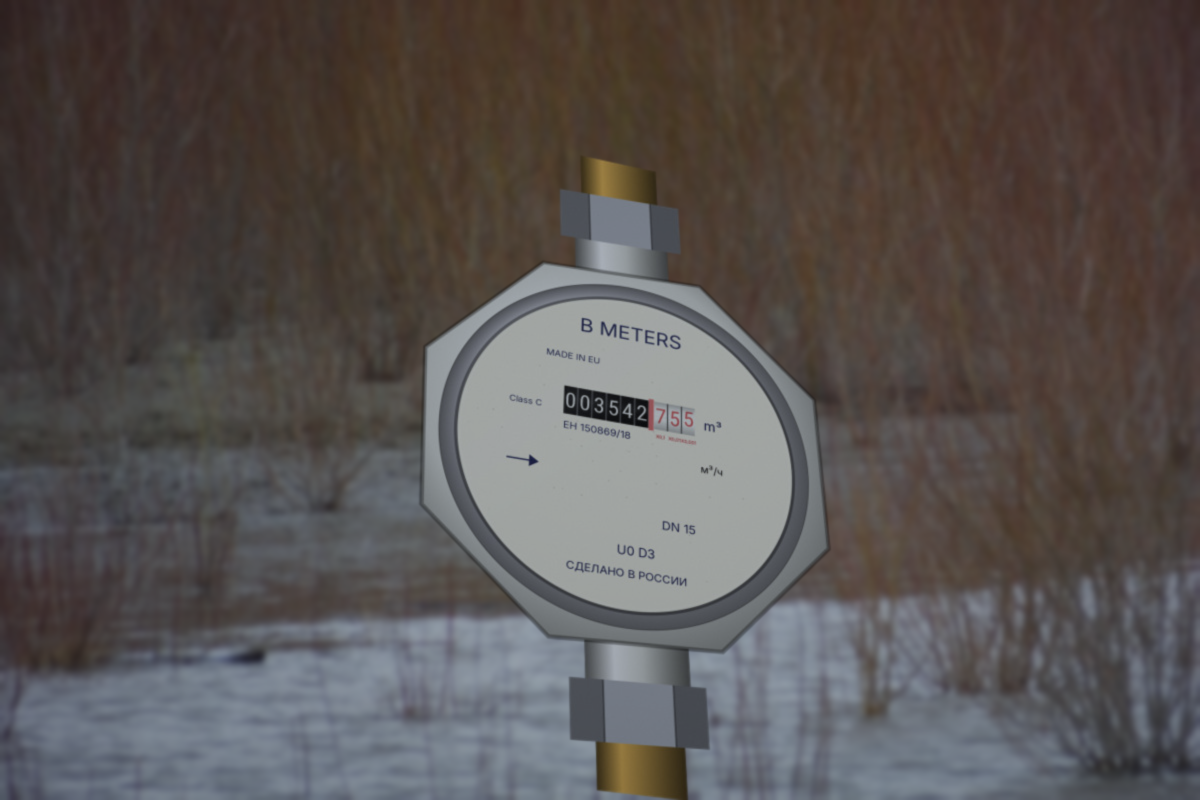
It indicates **3542.755** m³
